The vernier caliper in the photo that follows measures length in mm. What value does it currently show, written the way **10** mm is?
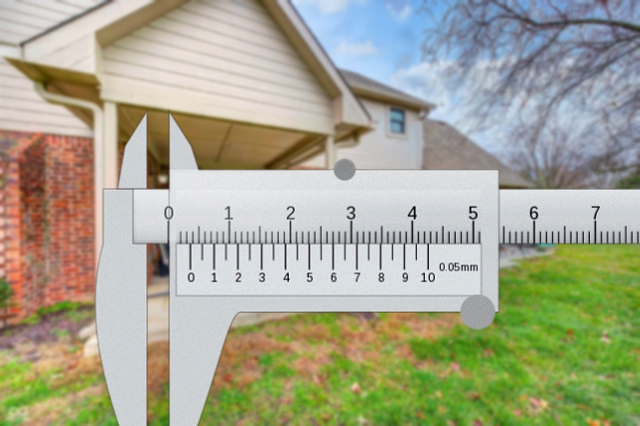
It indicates **3.6** mm
